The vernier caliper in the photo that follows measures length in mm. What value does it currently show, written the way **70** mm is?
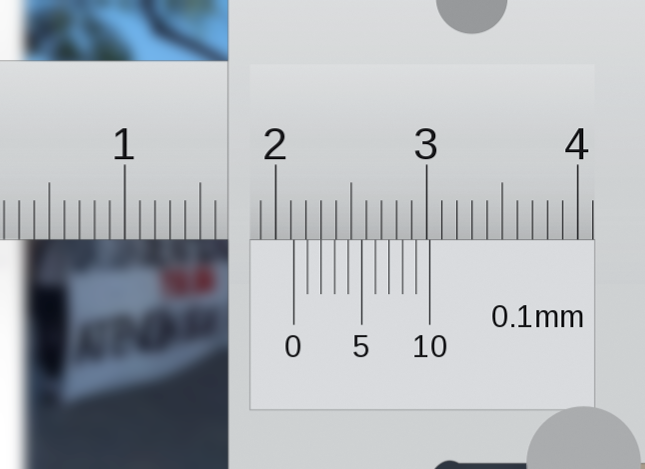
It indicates **21.2** mm
